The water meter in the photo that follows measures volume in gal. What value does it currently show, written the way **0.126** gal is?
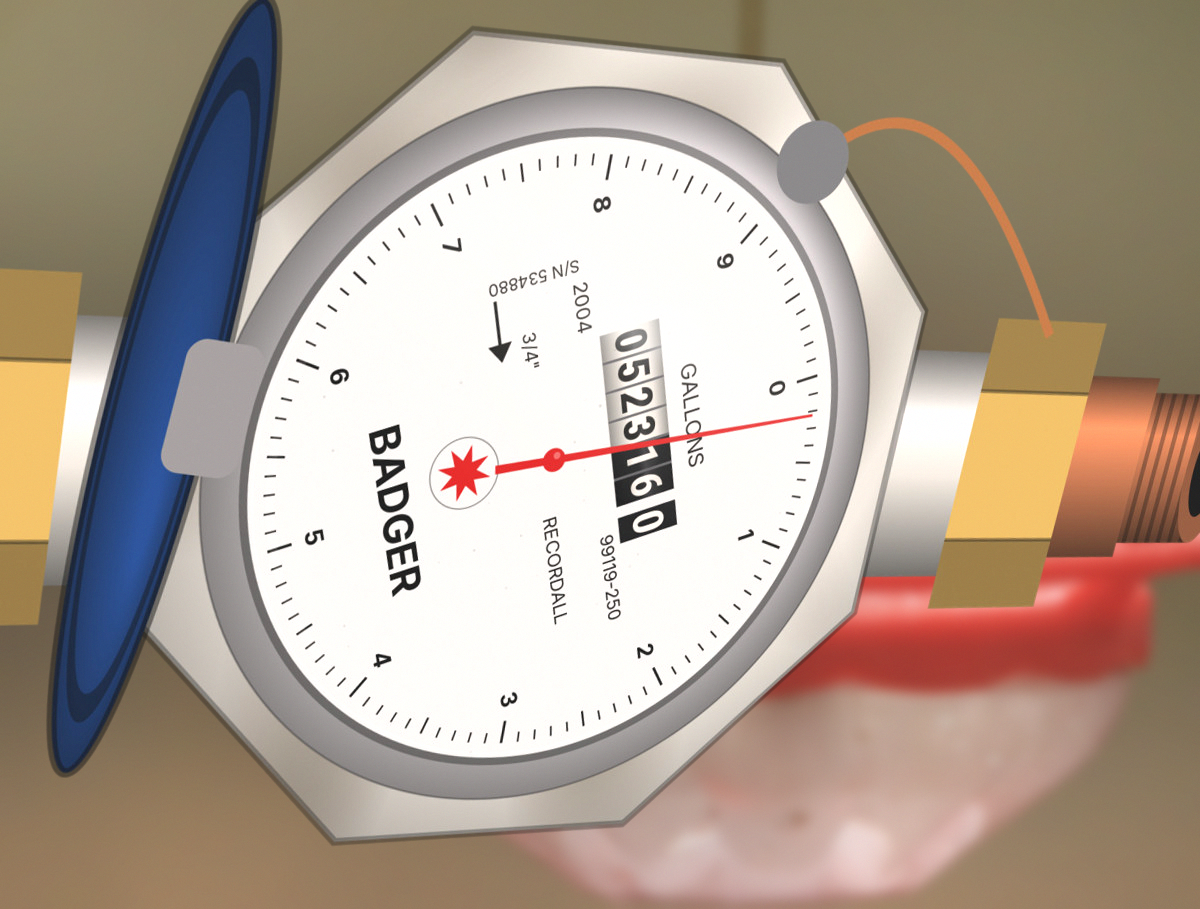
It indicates **523160.2** gal
